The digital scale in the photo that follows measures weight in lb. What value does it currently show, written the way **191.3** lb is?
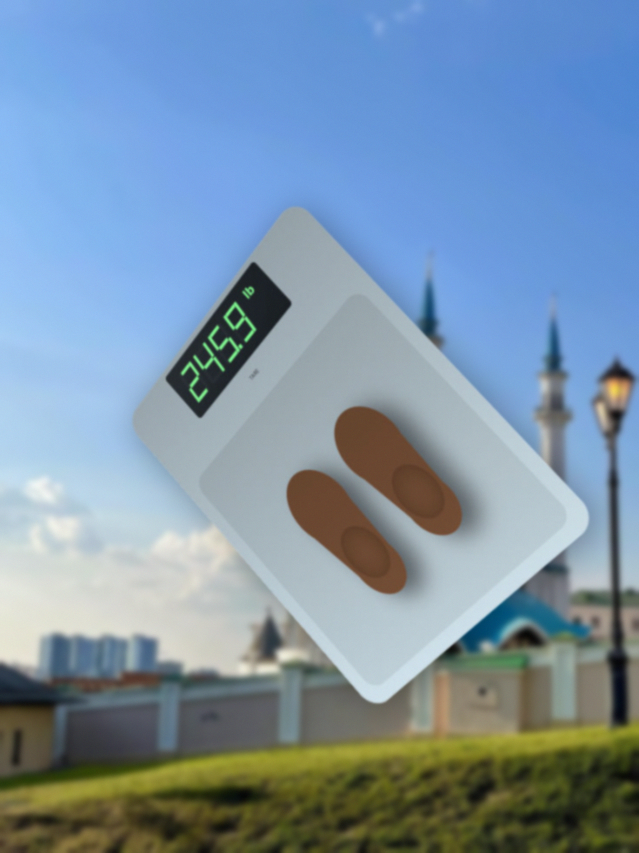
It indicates **245.9** lb
